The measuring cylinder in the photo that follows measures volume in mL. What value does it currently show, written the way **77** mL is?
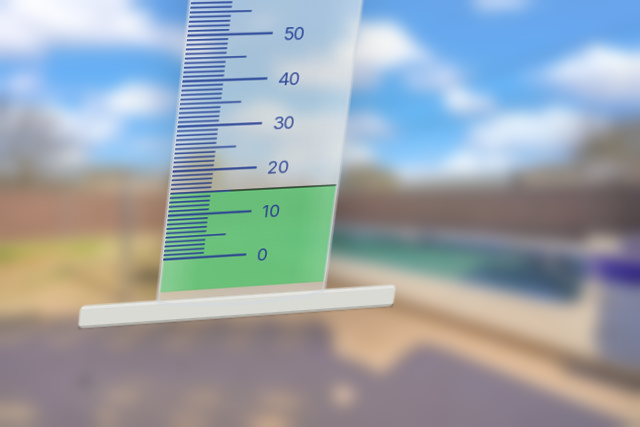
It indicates **15** mL
